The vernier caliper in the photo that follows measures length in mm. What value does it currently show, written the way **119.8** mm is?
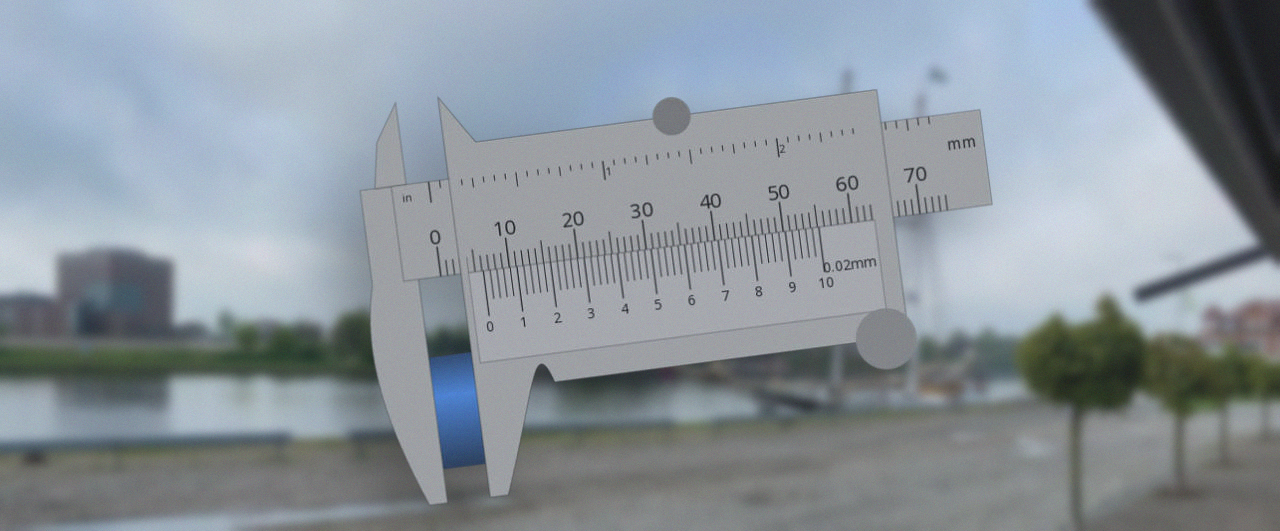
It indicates **6.2** mm
